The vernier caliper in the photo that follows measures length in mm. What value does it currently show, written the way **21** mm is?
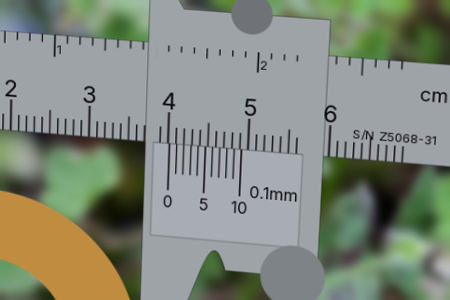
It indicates **40.2** mm
